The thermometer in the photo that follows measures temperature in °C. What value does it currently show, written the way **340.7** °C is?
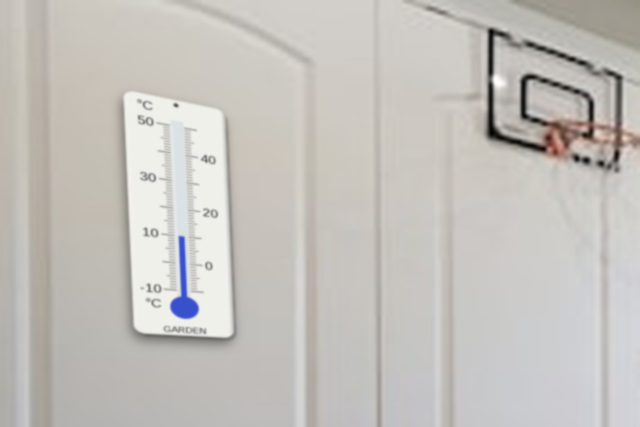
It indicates **10** °C
